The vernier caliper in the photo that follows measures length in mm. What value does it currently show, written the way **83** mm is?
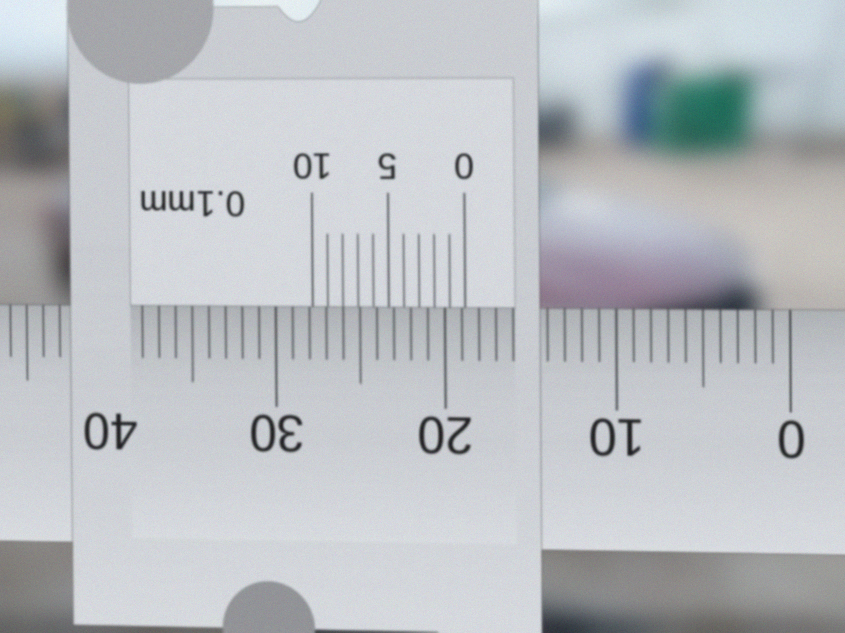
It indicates **18.8** mm
